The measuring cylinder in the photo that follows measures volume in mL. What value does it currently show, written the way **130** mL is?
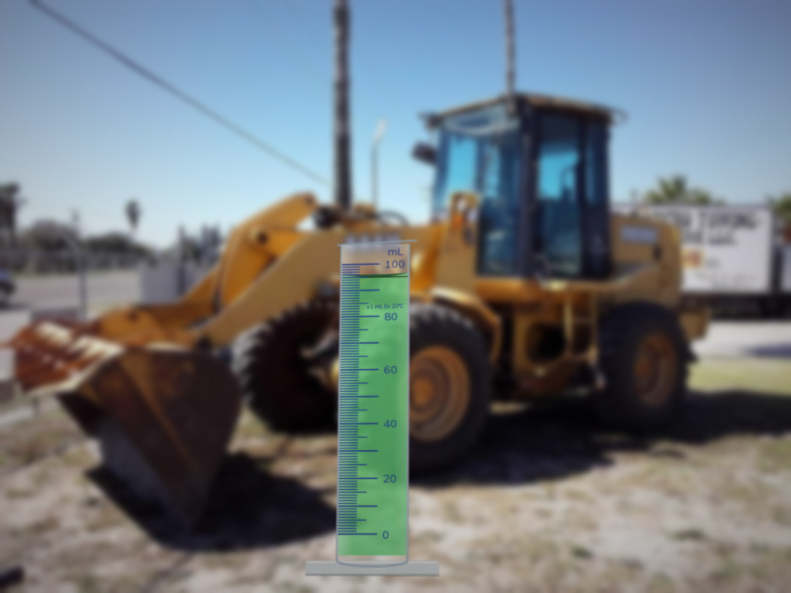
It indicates **95** mL
